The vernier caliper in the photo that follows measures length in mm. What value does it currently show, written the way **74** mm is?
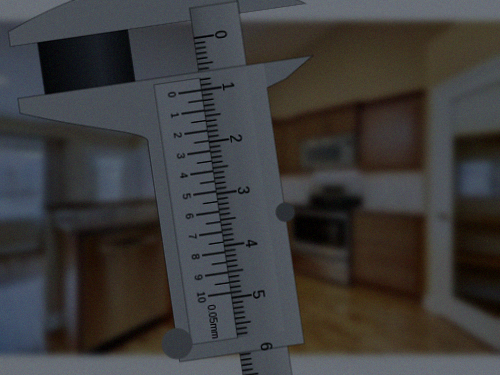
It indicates **10.0** mm
